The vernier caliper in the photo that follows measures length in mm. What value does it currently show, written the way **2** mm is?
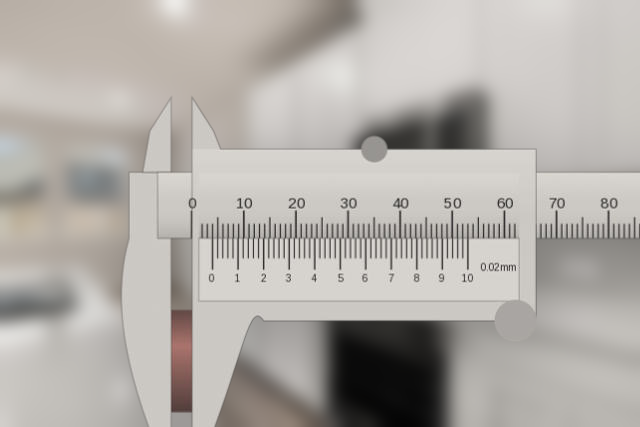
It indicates **4.0** mm
